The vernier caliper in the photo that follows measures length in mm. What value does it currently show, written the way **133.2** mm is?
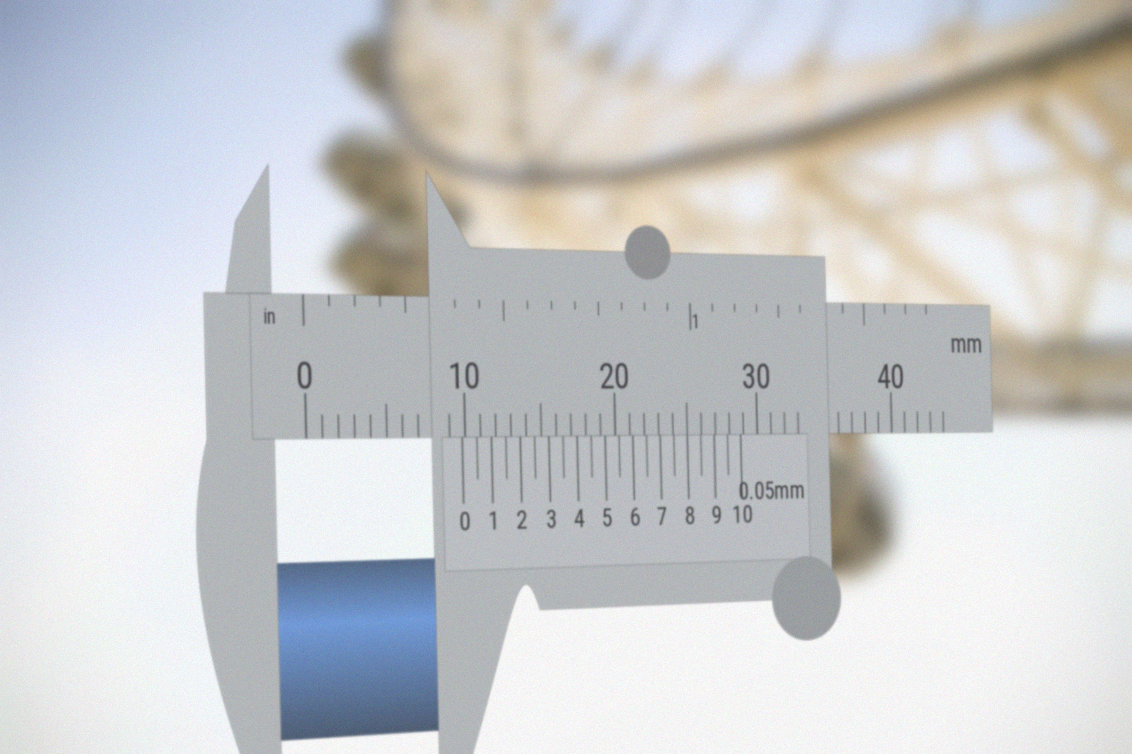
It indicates **9.8** mm
